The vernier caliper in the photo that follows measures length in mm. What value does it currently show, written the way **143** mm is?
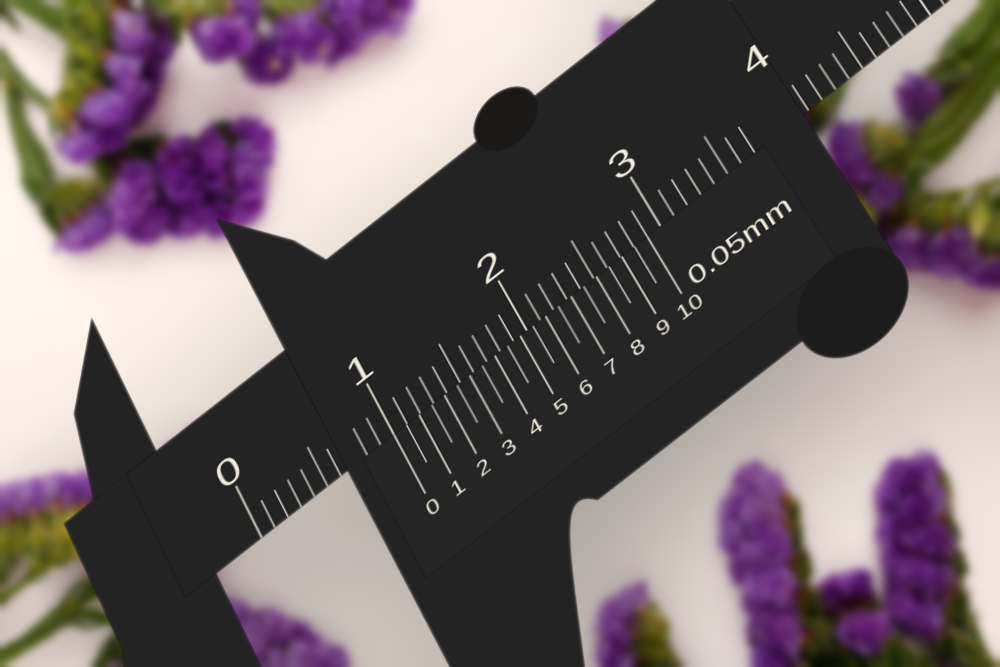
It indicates **10.0** mm
